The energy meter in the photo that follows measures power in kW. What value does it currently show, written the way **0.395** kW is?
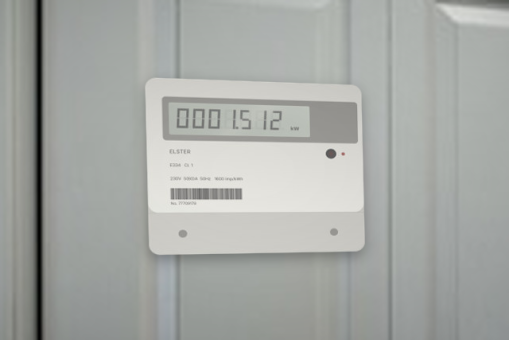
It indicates **1.512** kW
